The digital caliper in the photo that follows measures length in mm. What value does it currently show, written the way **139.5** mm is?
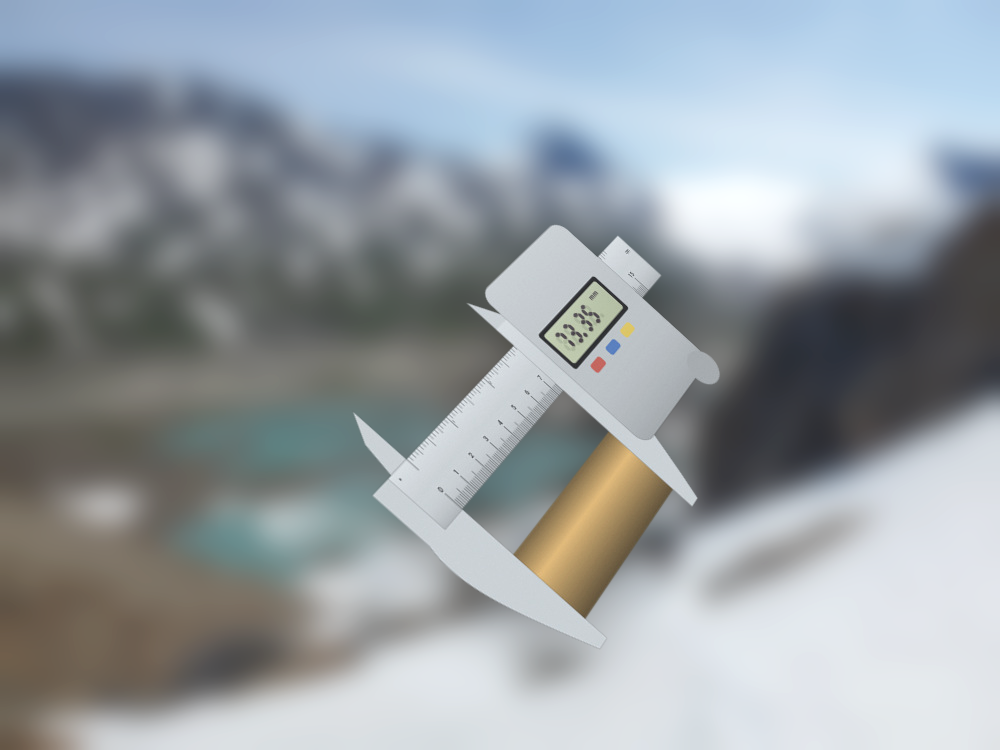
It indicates **73.35** mm
